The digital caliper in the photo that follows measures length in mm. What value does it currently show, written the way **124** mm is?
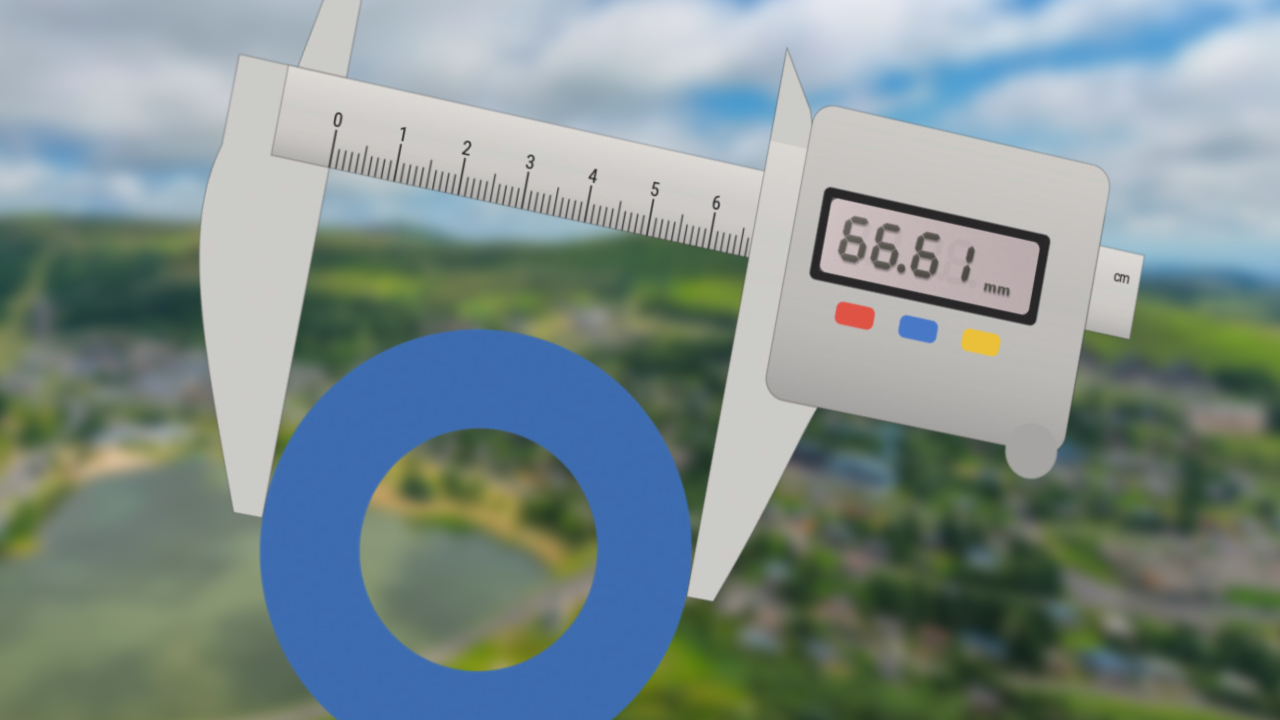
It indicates **66.61** mm
